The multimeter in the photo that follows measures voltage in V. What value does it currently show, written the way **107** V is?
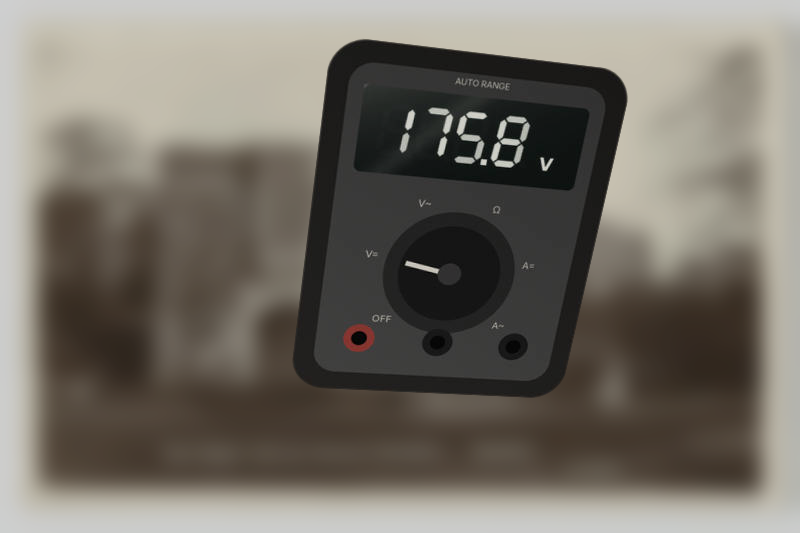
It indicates **175.8** V
